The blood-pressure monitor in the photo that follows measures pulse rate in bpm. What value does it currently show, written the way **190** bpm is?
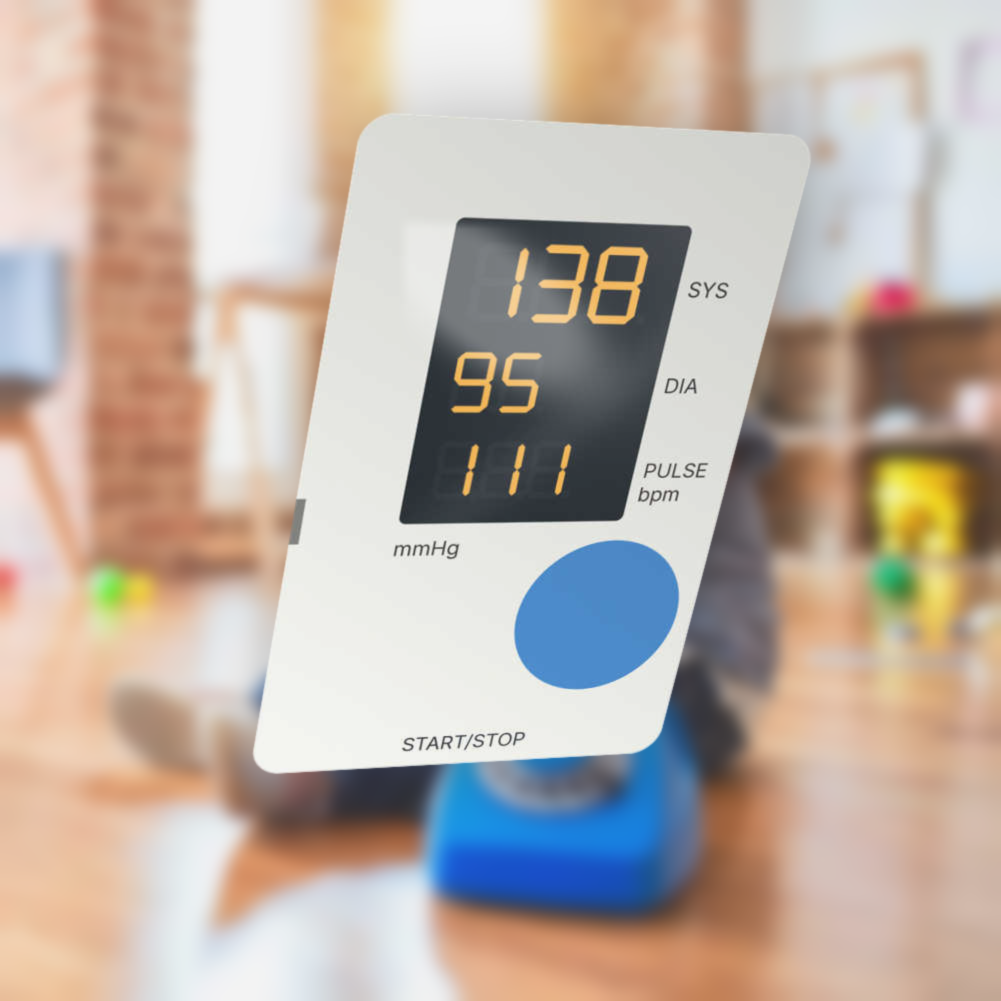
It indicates **111** bpm
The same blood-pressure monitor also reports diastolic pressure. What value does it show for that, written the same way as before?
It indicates **95** mmHg
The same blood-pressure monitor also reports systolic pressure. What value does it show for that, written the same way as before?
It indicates **138** mmHg
